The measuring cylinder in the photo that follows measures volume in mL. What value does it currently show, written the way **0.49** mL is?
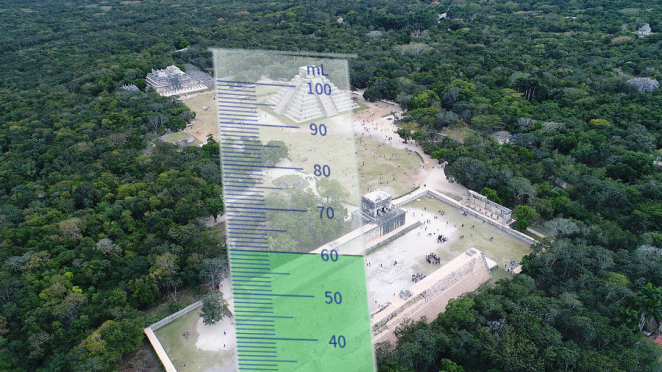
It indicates **60** mL
